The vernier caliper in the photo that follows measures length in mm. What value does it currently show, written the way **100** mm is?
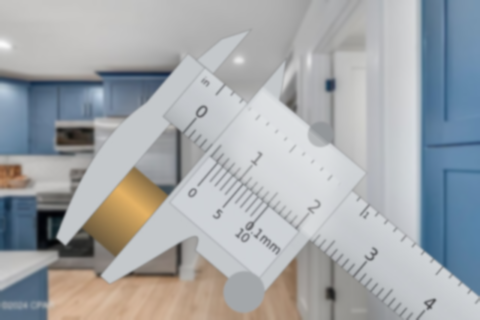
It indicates **6.2** mm
